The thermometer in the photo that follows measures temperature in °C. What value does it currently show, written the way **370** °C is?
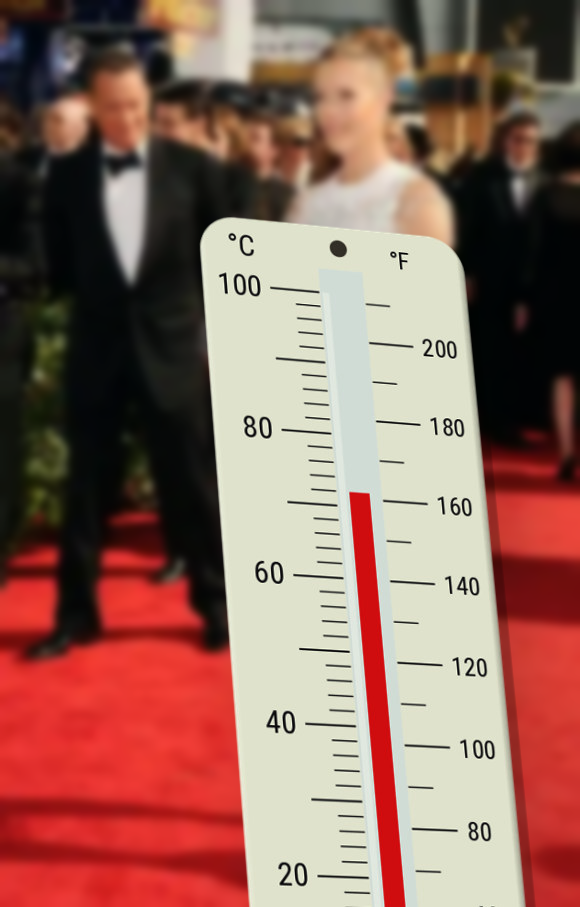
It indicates **72** °C
